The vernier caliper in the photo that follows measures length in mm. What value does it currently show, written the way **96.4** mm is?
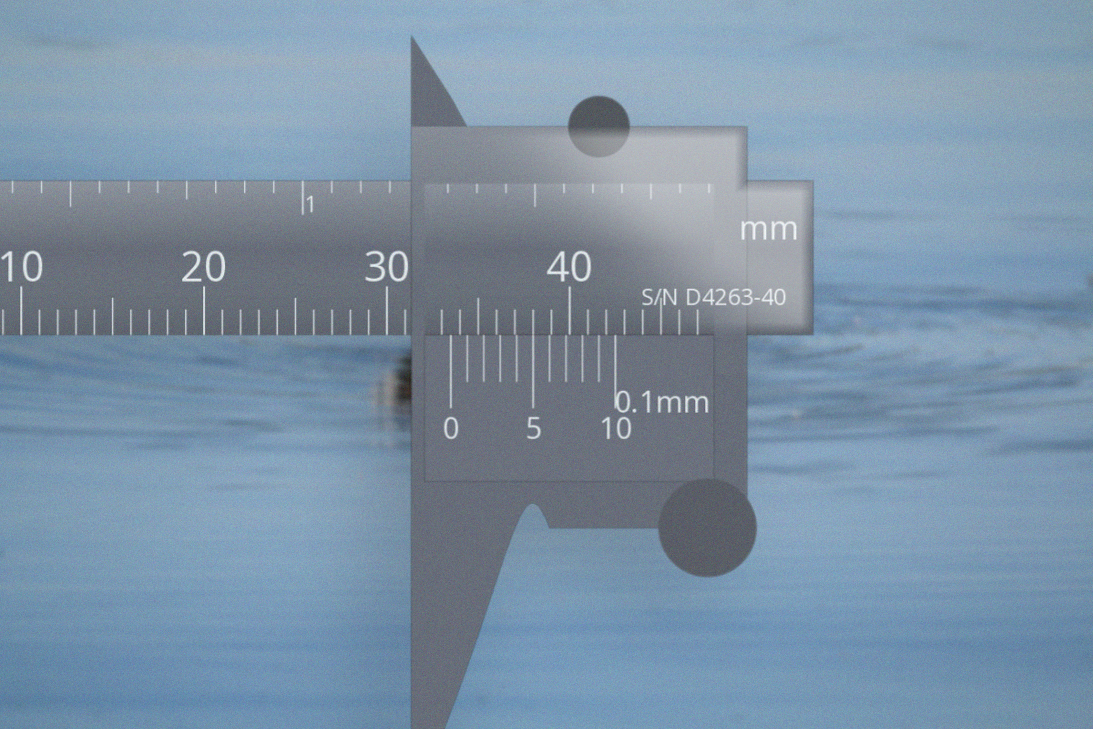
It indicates **33.5** mm
